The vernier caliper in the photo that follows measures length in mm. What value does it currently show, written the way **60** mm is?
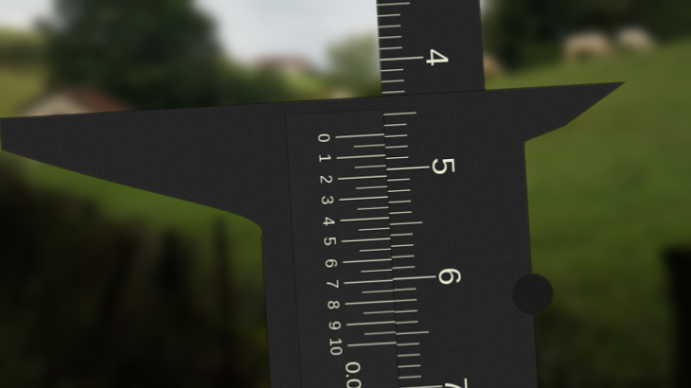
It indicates **46.8** mm
